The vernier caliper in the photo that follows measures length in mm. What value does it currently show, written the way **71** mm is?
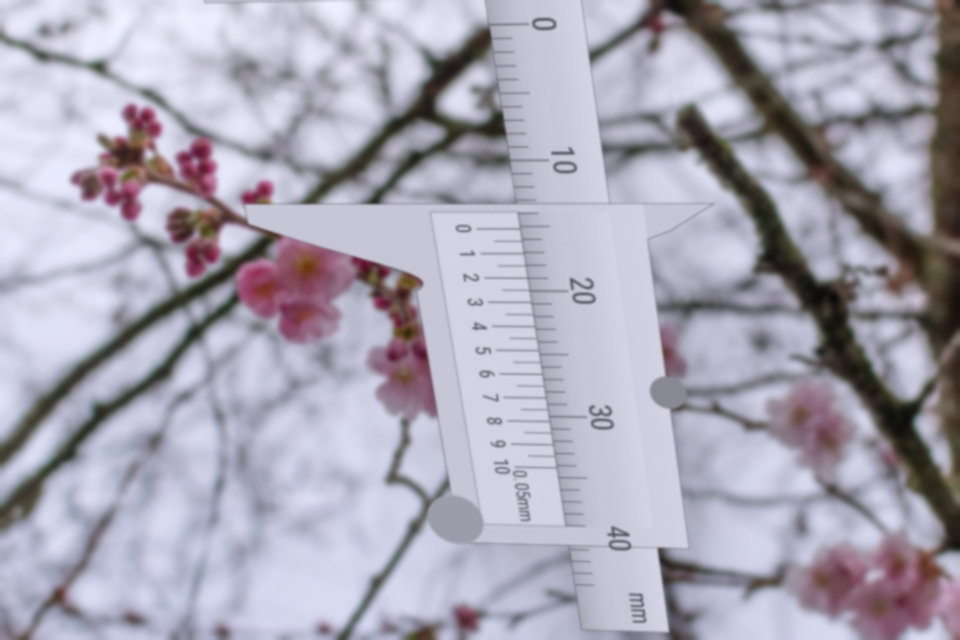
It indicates **15.2** mm
